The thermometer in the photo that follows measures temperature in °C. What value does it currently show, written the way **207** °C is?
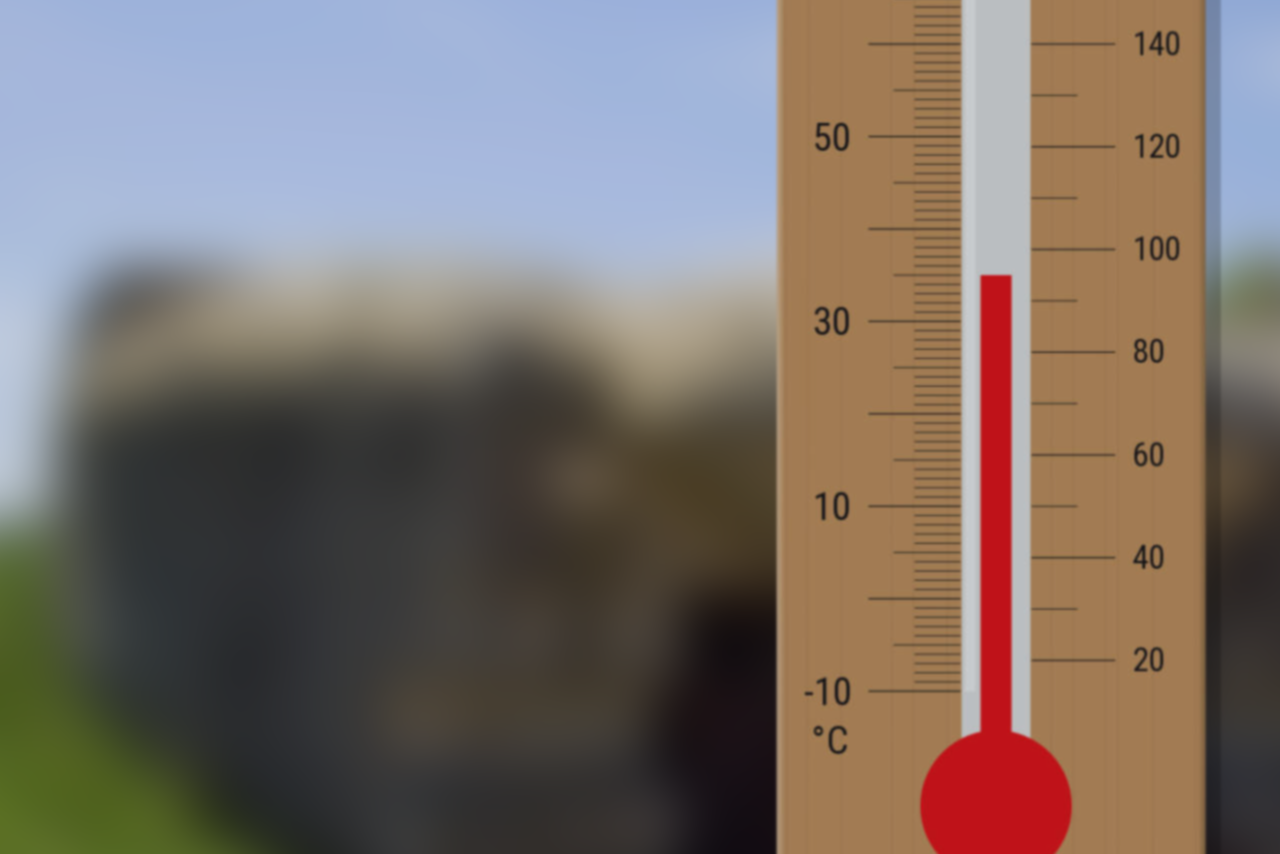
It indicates **35** °C
